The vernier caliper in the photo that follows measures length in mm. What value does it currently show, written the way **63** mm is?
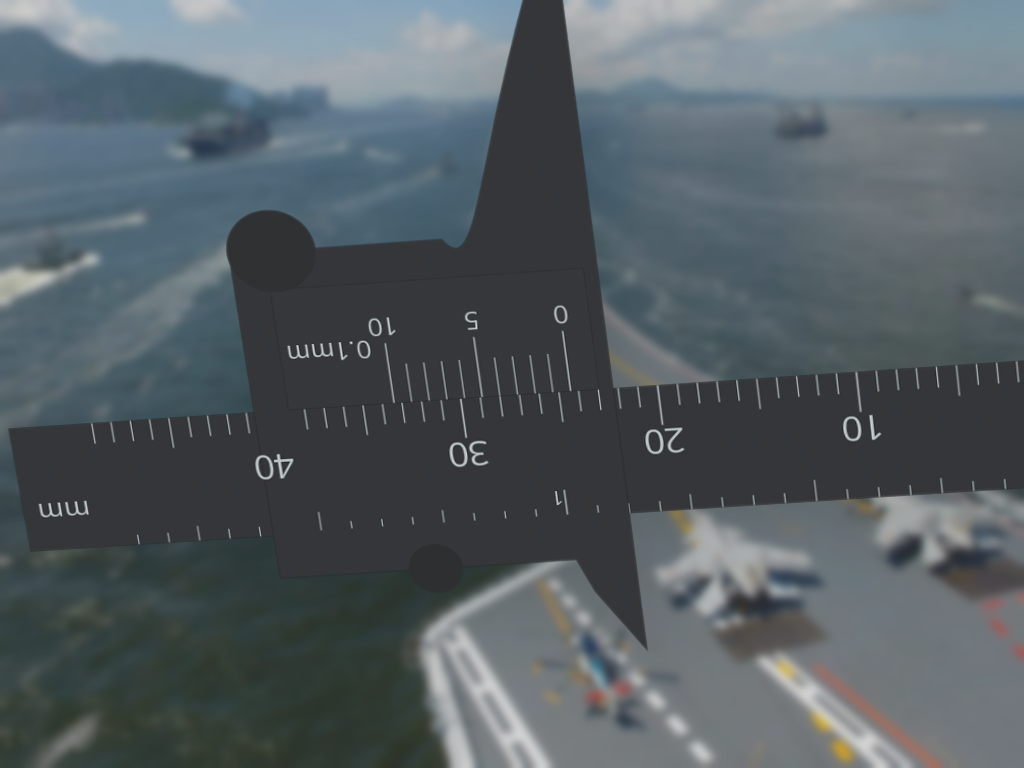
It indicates **24.4** mm
